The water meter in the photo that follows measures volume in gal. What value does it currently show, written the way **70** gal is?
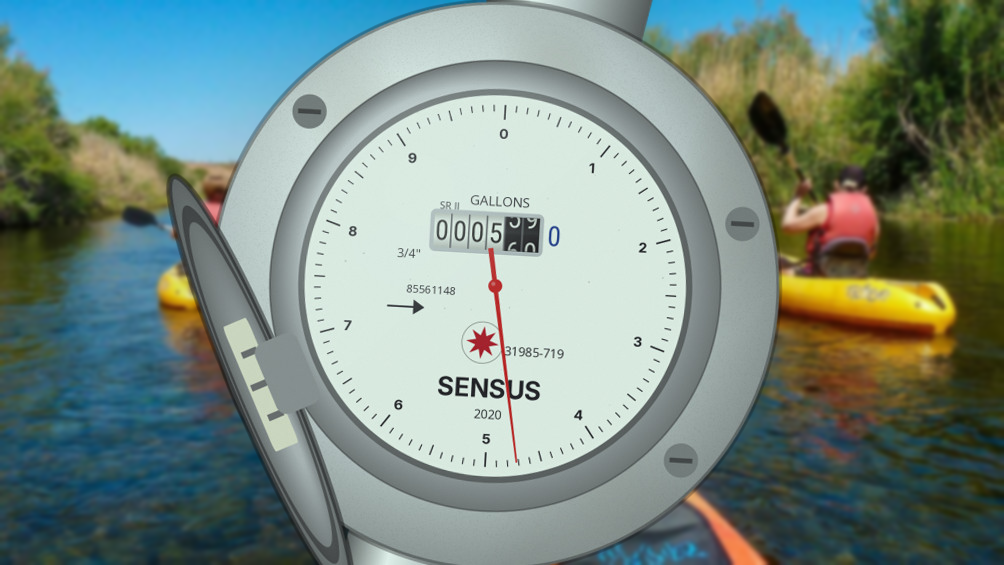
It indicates **5594.7** gal
